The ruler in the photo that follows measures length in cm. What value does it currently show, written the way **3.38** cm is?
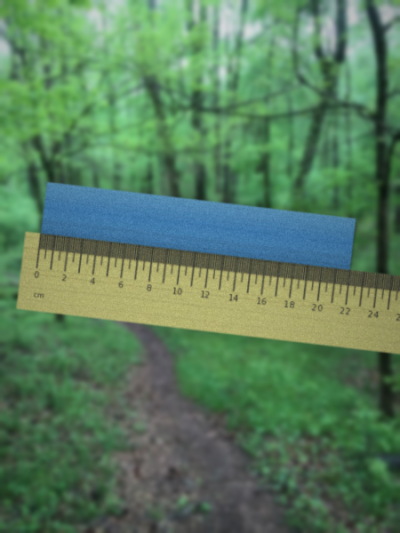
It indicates **22** cm
